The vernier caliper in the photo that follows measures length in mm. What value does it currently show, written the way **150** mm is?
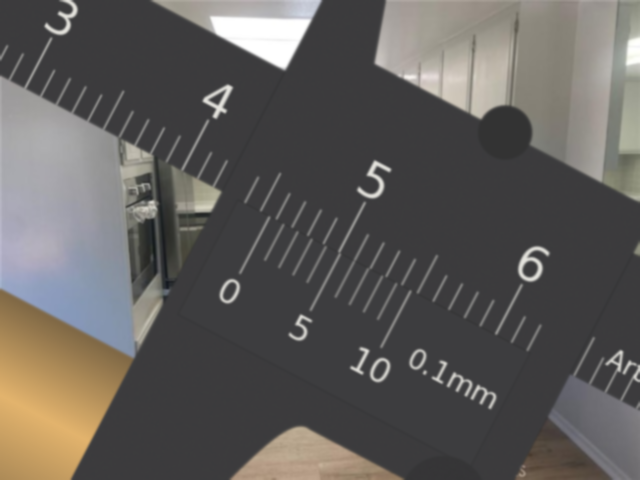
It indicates **45.6** mm
